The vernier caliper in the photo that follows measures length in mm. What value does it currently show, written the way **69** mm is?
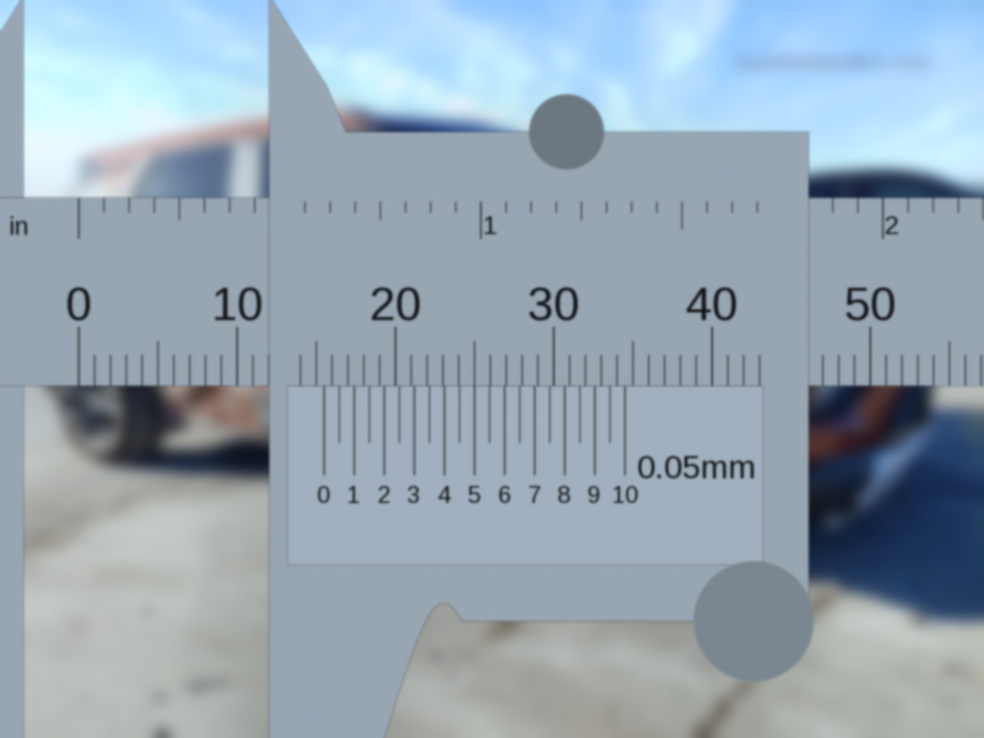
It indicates **15.5** mm
